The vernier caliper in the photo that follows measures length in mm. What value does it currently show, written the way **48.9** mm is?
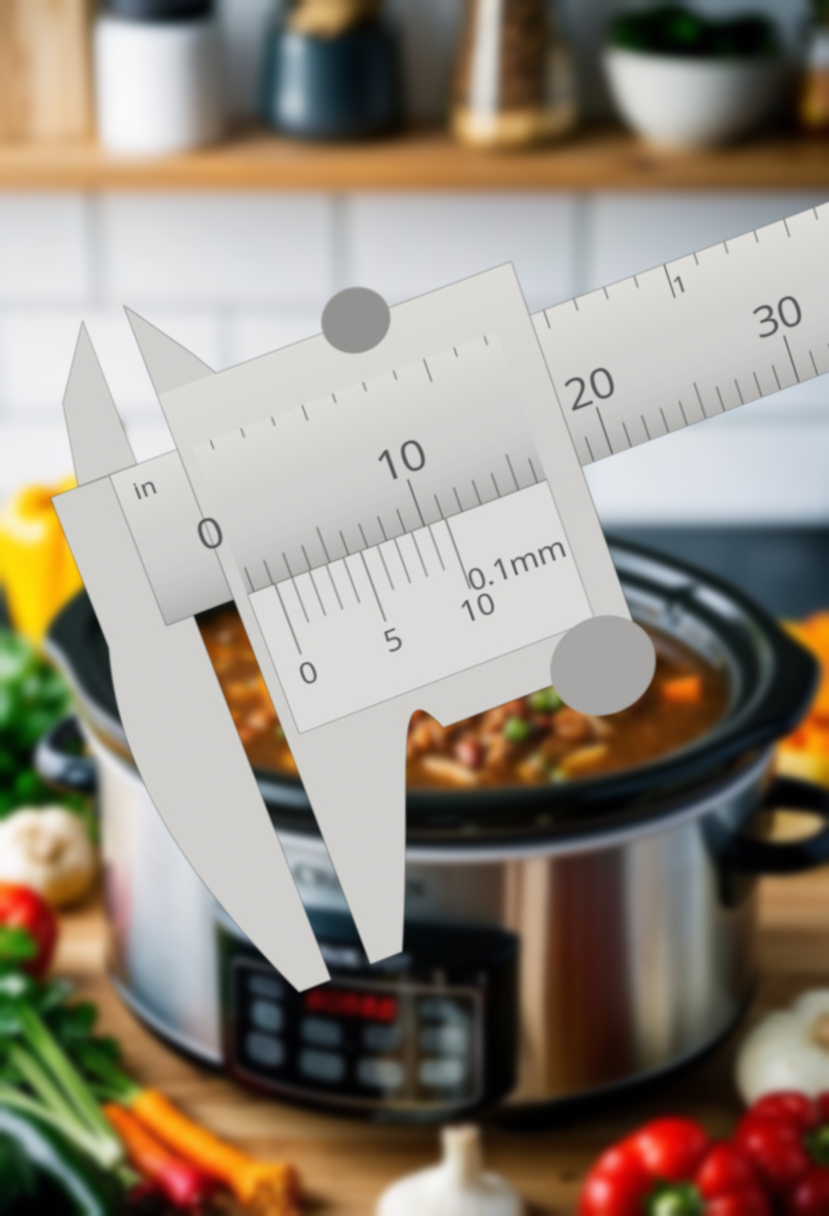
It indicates **2.1** mm
